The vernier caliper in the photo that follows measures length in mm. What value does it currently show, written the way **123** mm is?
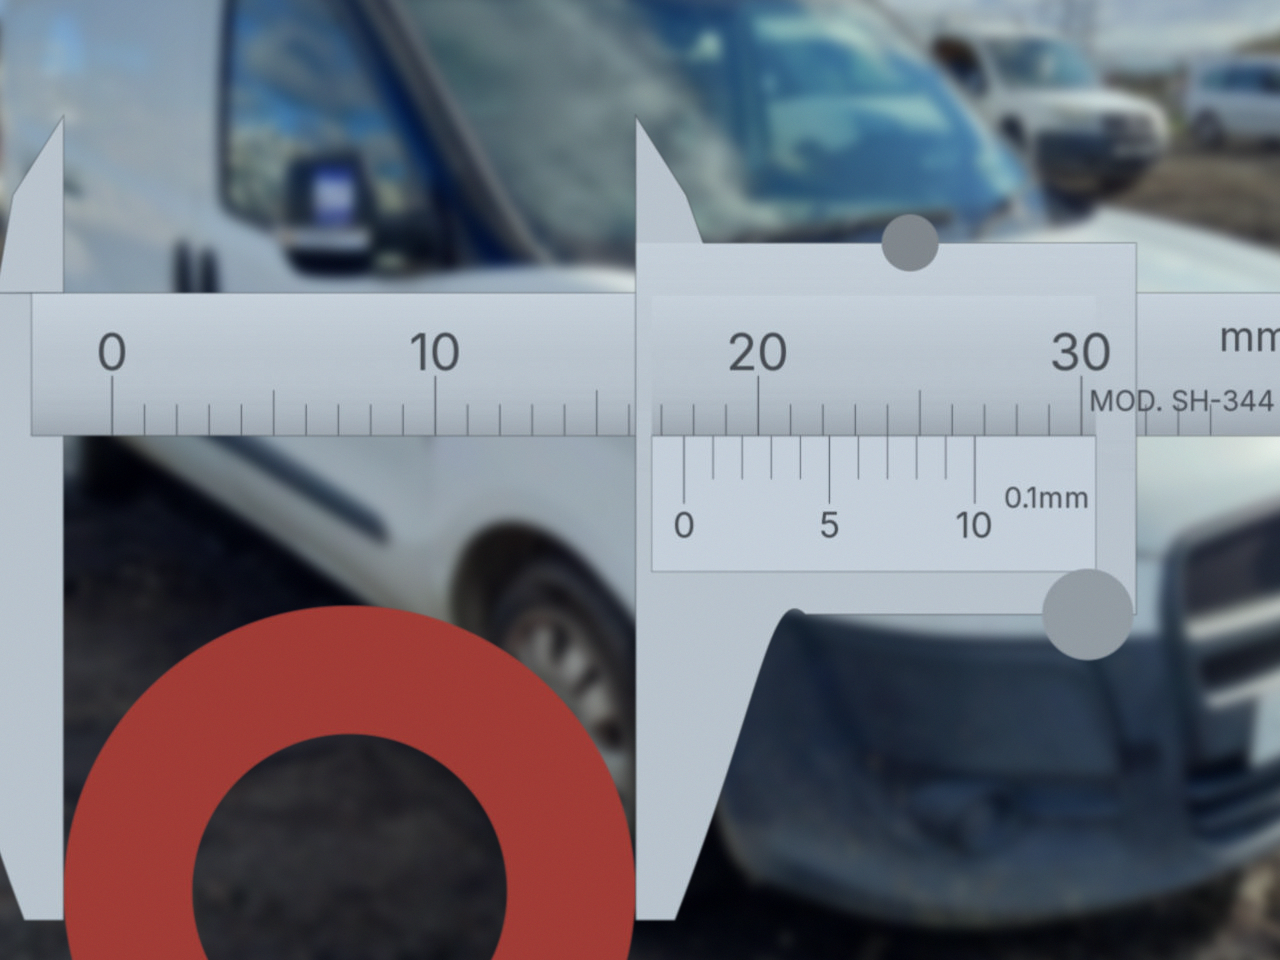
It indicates **17.7** mm
